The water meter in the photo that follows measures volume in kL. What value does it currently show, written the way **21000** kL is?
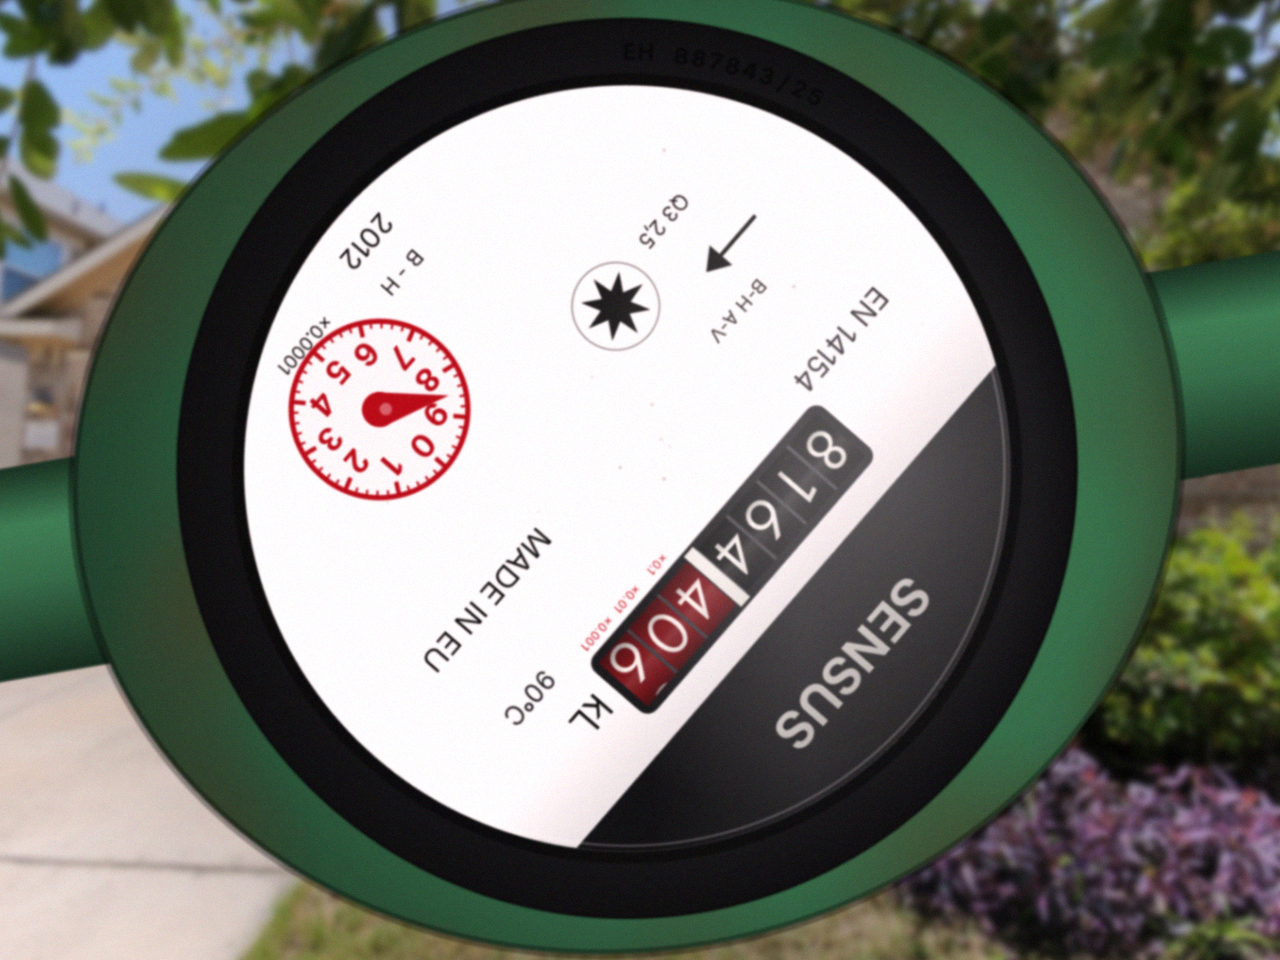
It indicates **8164.4058** kL
